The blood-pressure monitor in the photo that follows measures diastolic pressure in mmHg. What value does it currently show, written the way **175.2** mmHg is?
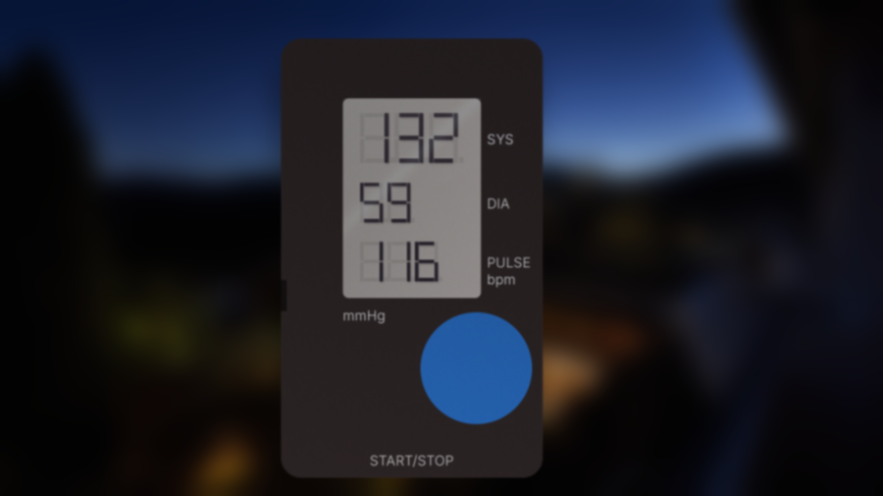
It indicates **59** mmHg
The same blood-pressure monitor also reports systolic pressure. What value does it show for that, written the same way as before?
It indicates **132** mmHg
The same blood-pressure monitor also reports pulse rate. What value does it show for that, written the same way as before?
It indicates **116** bpm
